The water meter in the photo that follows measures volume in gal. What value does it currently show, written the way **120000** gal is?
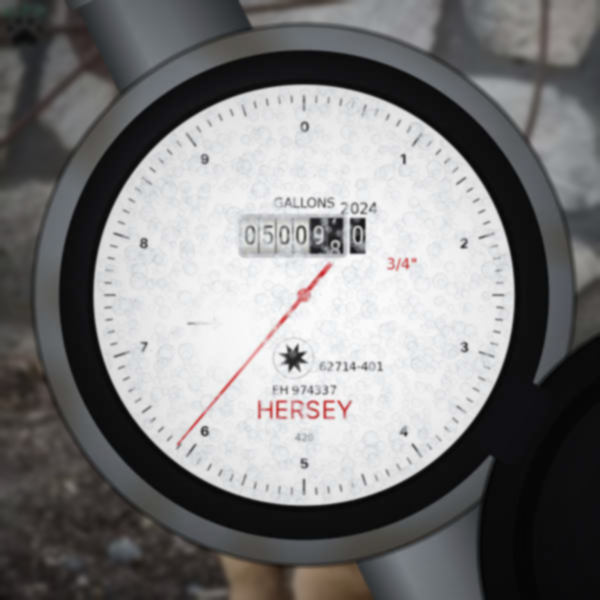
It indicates **500976.1** gal
